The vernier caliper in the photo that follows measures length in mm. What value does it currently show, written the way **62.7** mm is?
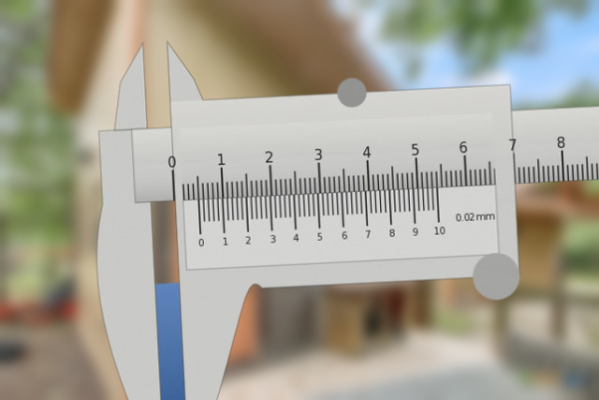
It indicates **5.0** mm
